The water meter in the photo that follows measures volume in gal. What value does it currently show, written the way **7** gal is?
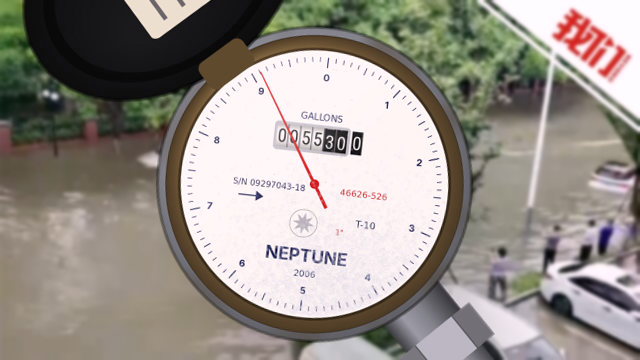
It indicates **55299.1** gal
